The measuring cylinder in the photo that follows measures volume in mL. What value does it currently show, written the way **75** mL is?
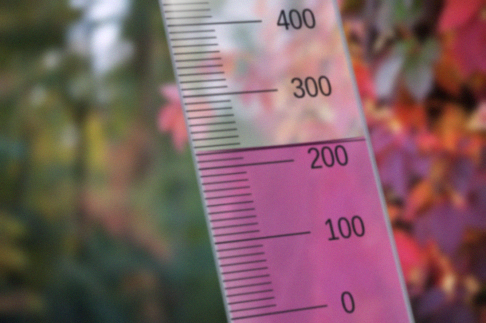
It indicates **220** mL
